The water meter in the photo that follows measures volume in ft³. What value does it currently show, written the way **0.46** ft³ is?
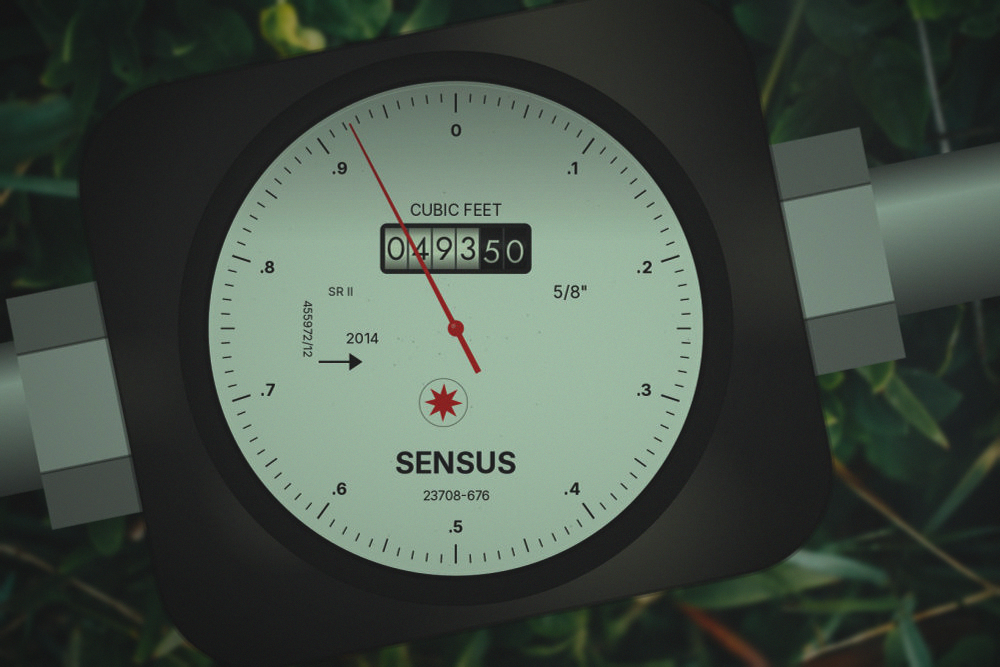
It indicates **49349.92** ft³
